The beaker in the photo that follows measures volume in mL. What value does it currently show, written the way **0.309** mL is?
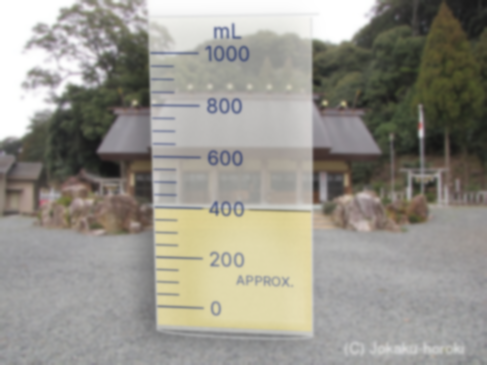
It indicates **400** mL
